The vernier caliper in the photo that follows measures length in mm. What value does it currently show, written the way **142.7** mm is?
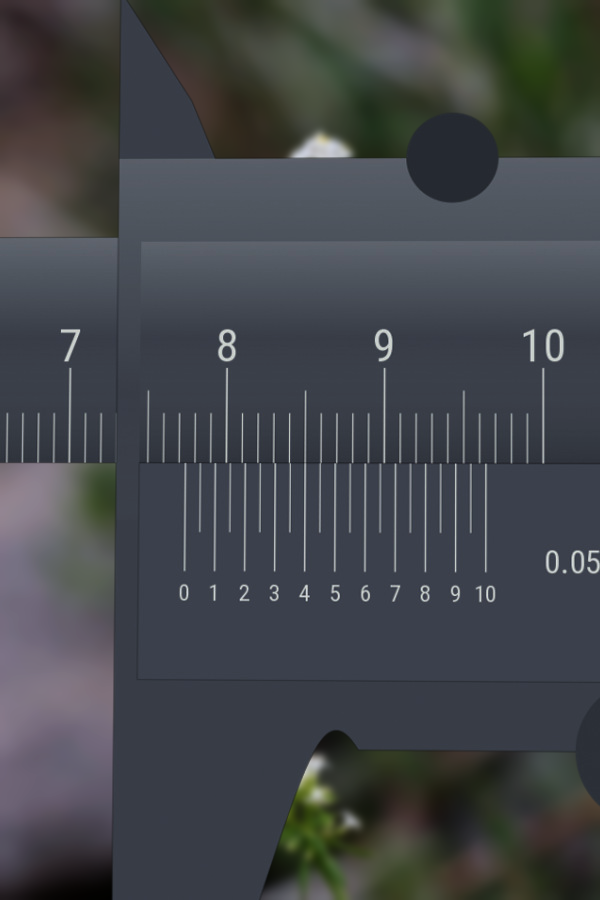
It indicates **77.4** mm
